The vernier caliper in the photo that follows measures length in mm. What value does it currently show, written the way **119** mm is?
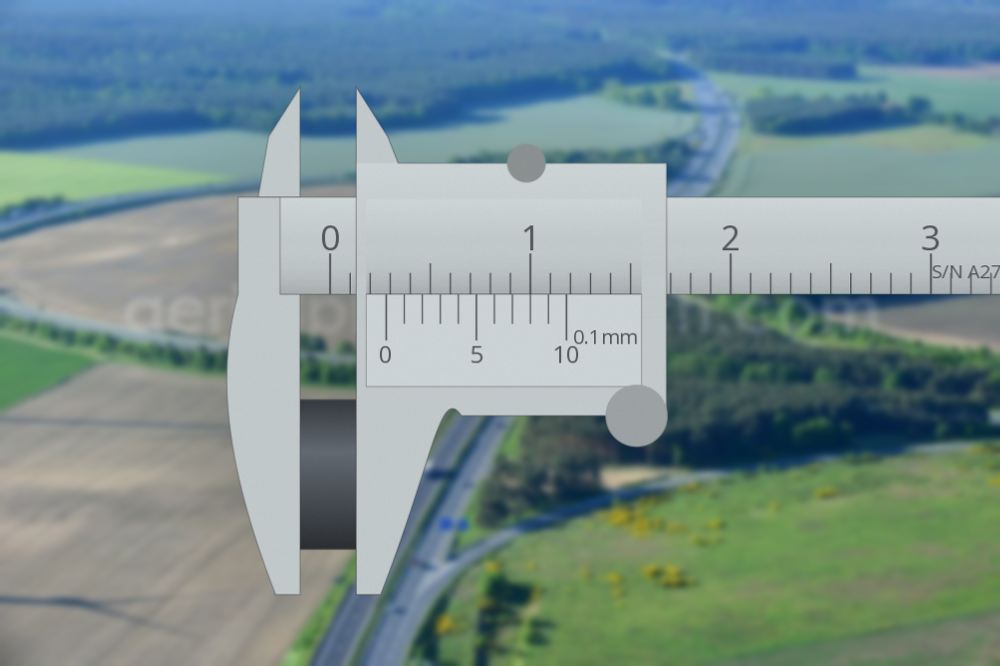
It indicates **2.8** mm
